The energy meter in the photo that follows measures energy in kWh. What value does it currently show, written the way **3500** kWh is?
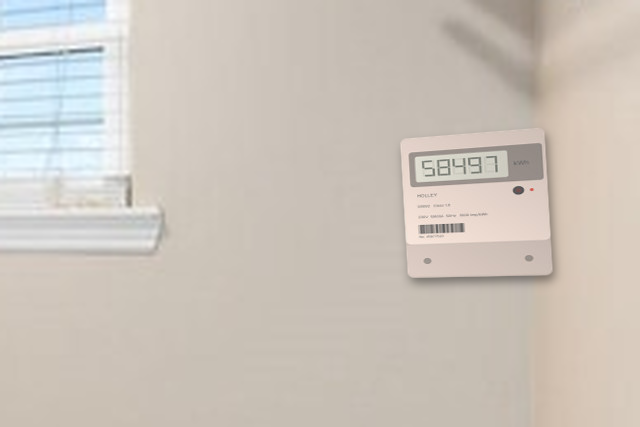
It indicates **58497** kWh
